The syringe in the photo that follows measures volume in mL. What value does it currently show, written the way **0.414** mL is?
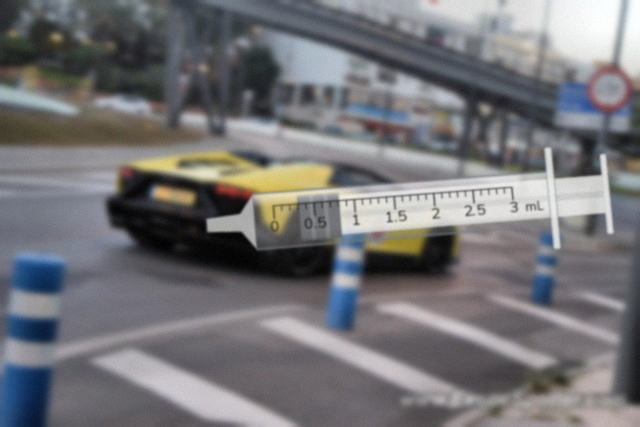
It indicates **0.3** mL
